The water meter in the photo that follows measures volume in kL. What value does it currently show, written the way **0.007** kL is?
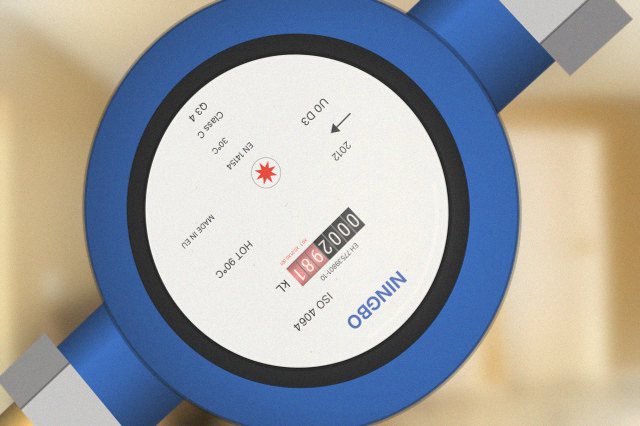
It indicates **2.981** kL
